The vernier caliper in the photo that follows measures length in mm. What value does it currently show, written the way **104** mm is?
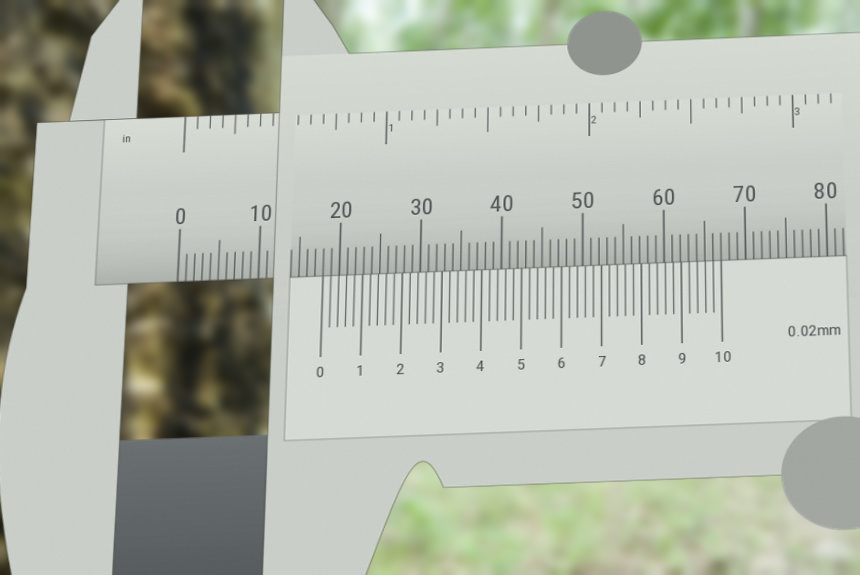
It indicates **18.0** mm
